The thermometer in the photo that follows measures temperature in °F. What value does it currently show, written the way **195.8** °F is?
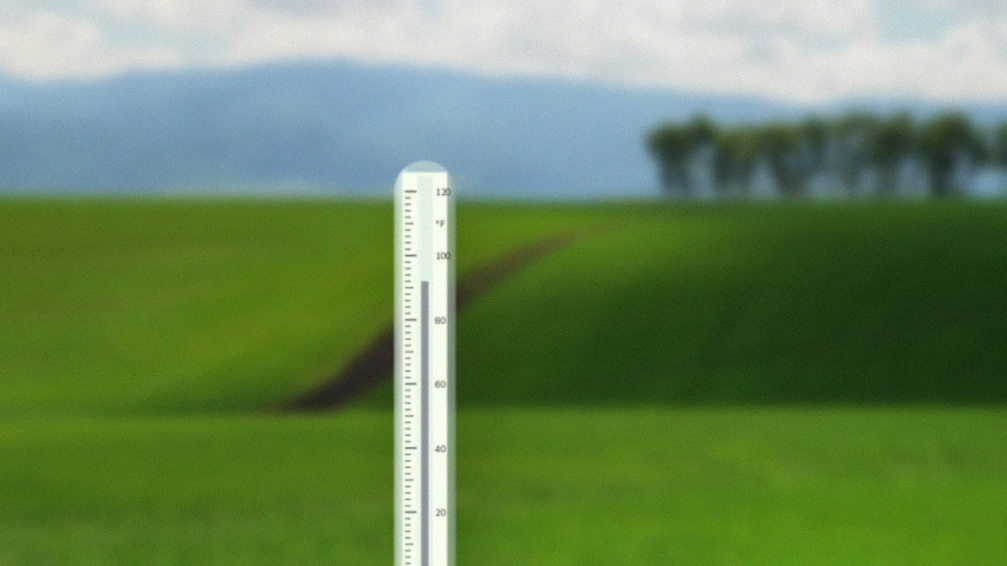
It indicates **92** °F
